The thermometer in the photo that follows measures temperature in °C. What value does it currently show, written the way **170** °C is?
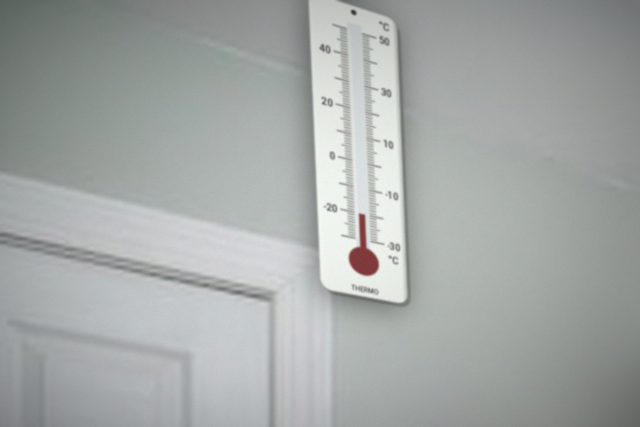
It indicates **-20** °C
